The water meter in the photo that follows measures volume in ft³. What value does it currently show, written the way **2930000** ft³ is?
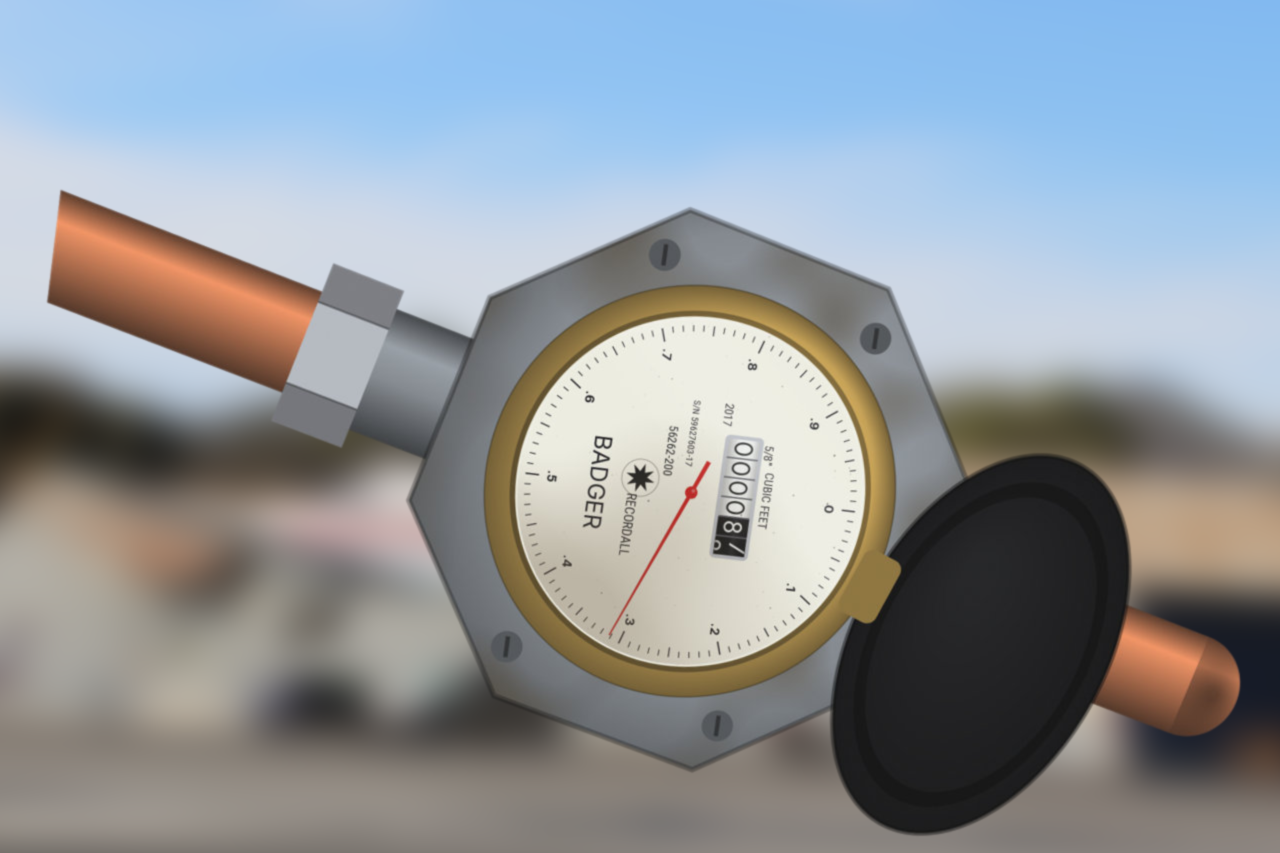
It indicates **87.31** ft³
